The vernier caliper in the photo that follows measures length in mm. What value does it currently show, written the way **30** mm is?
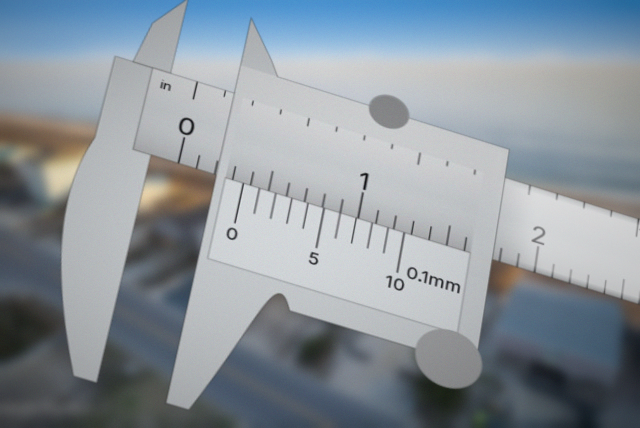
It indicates **3.6** mm
